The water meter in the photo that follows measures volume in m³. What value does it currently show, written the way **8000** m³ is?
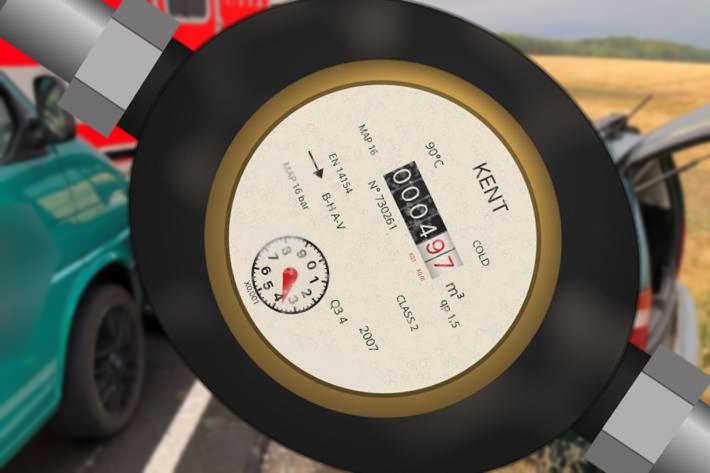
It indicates **4.973** m³
